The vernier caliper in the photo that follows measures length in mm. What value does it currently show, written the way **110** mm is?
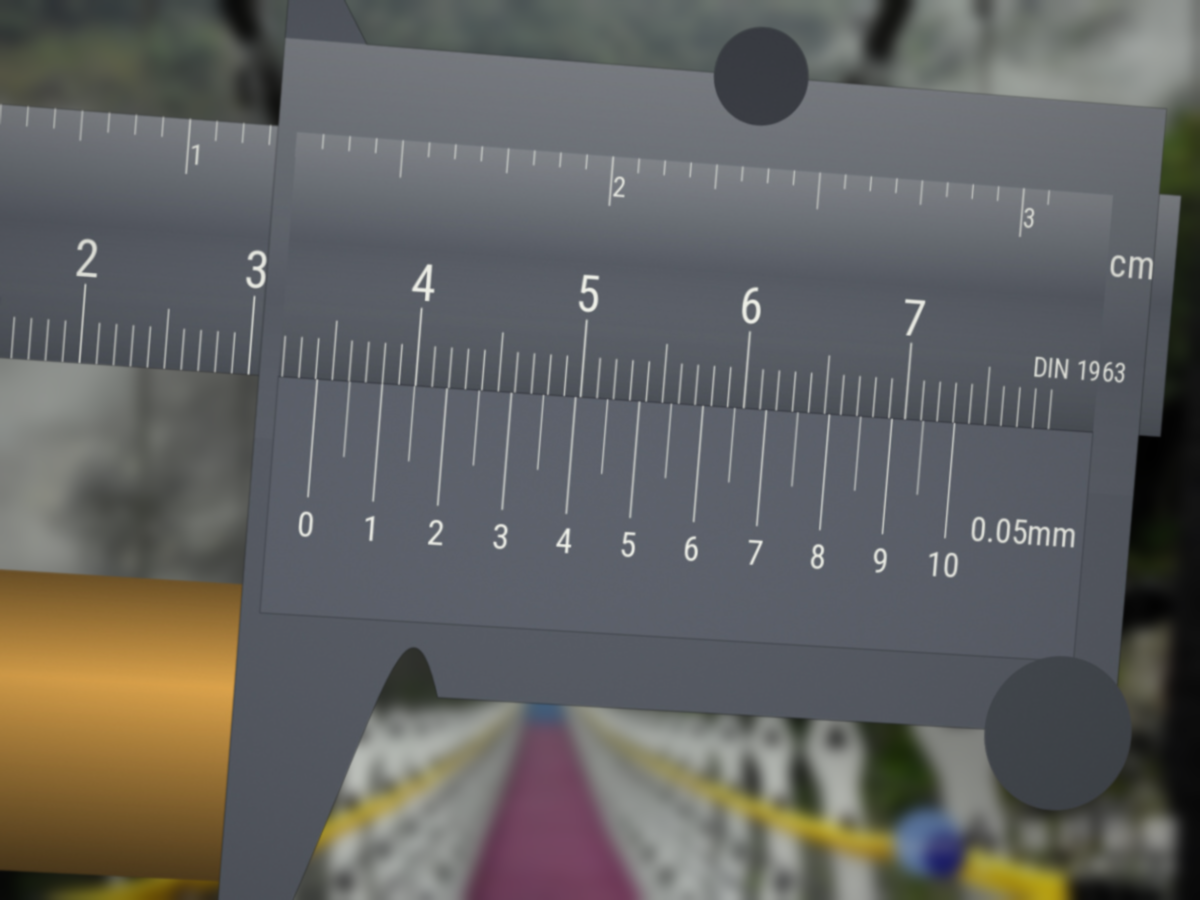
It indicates **34.1** mm
